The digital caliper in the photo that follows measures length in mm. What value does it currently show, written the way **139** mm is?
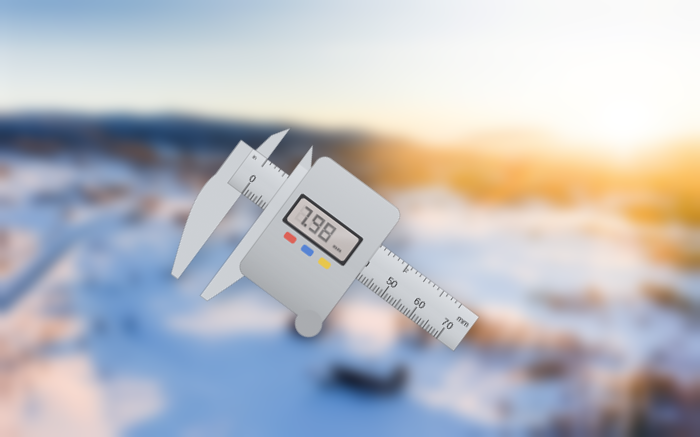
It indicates **7.98** mm
